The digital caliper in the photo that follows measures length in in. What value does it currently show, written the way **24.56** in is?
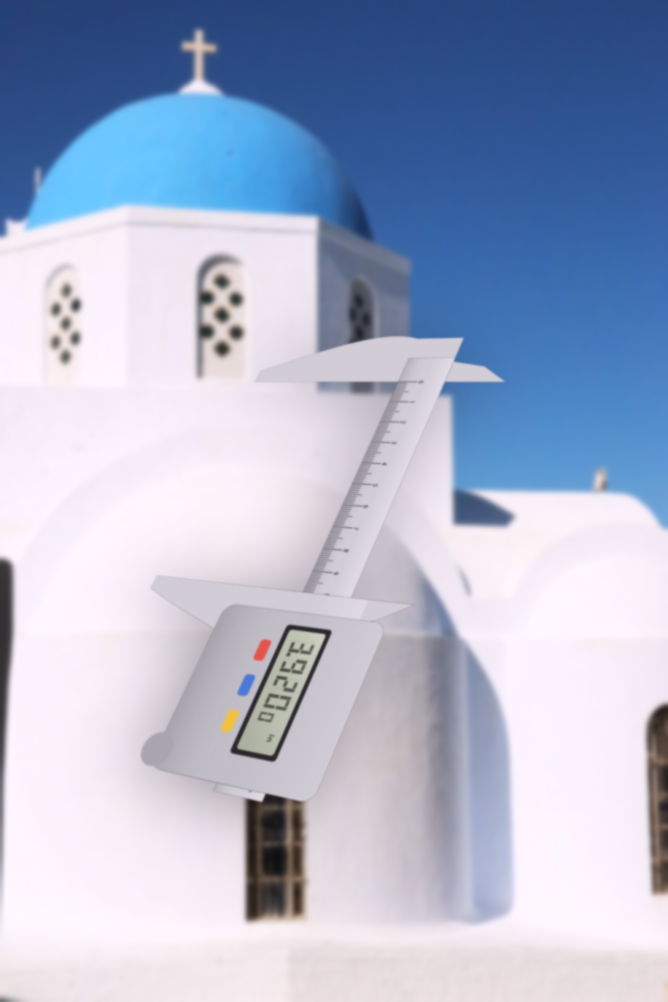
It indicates **3.9200** in
